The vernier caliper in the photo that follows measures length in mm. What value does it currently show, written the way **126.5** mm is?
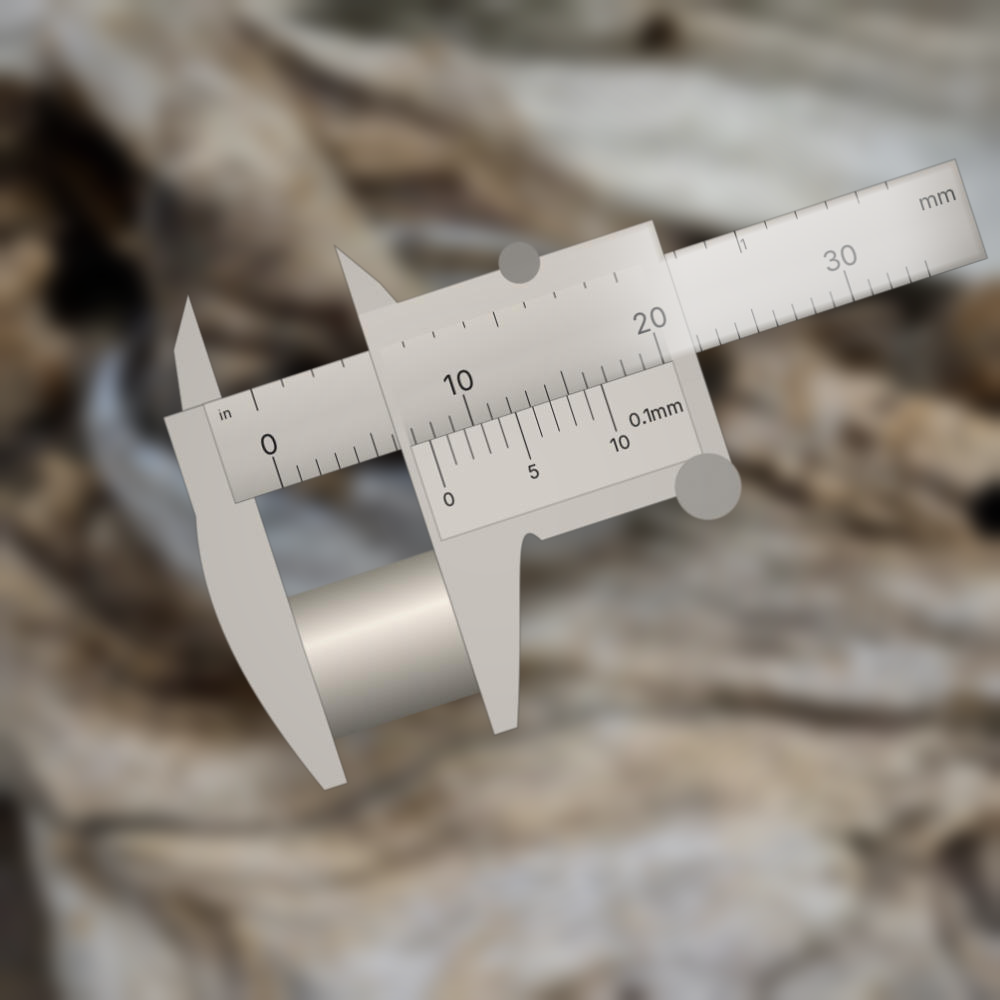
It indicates **7.7** mm
